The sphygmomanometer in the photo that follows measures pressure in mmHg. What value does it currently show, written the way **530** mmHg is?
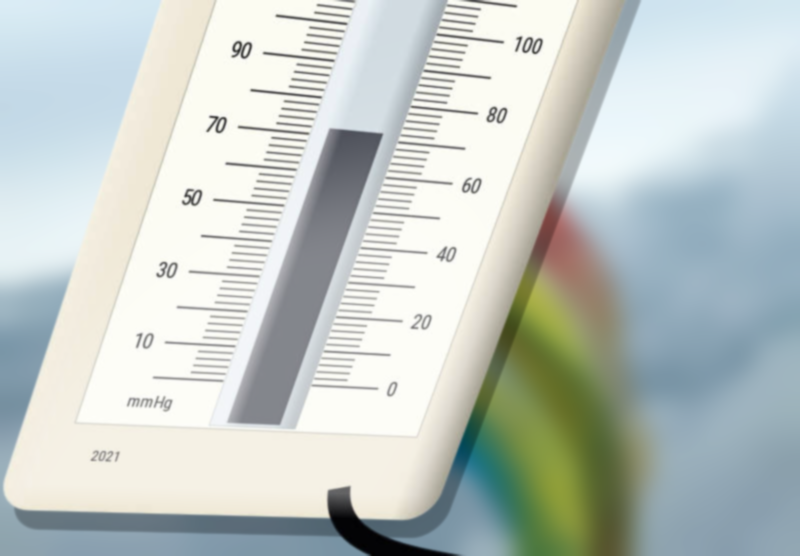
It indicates **72** mmHg
